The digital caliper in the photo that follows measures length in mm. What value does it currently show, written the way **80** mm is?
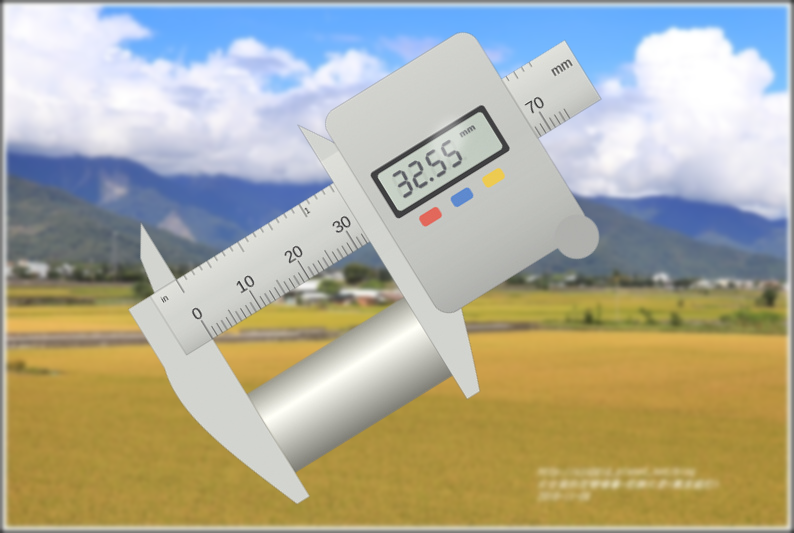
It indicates **32.55** mm
